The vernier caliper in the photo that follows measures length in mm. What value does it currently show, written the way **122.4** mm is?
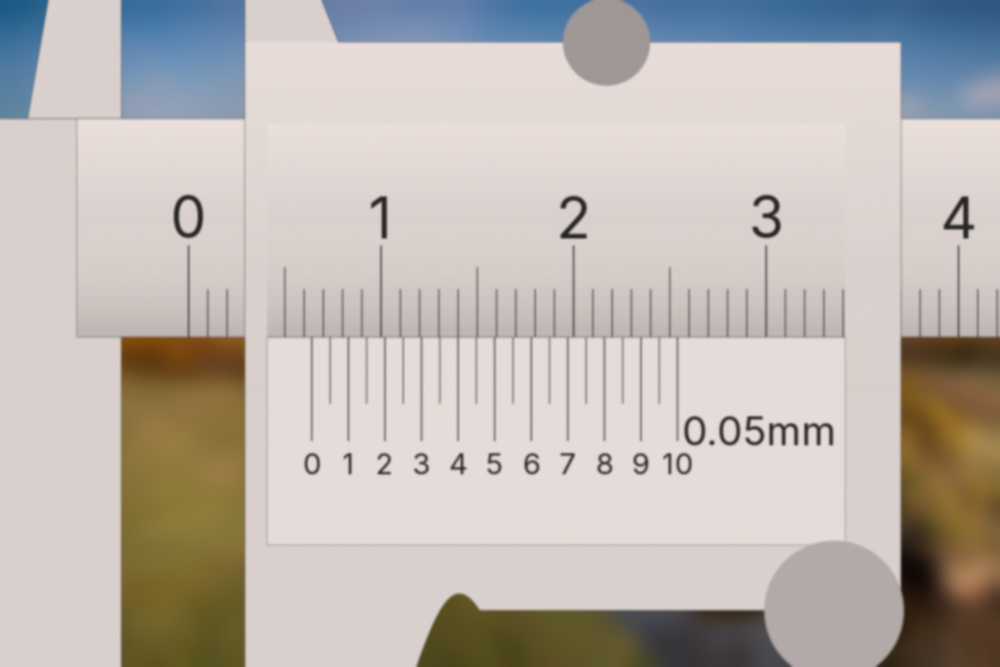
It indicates **6.4** mm
